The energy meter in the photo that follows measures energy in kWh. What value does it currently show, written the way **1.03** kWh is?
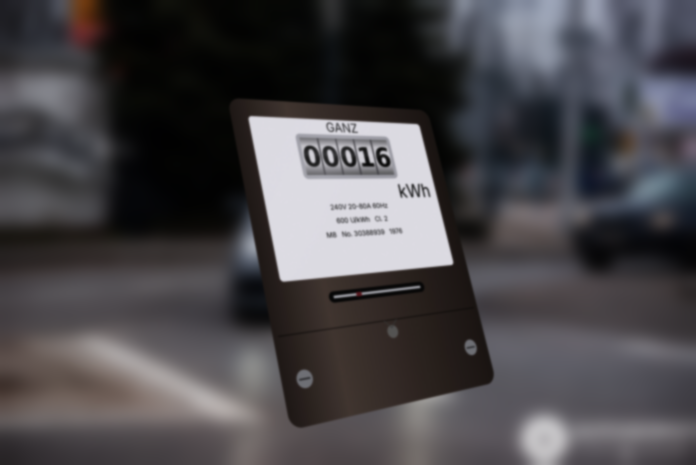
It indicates **16** kWh
